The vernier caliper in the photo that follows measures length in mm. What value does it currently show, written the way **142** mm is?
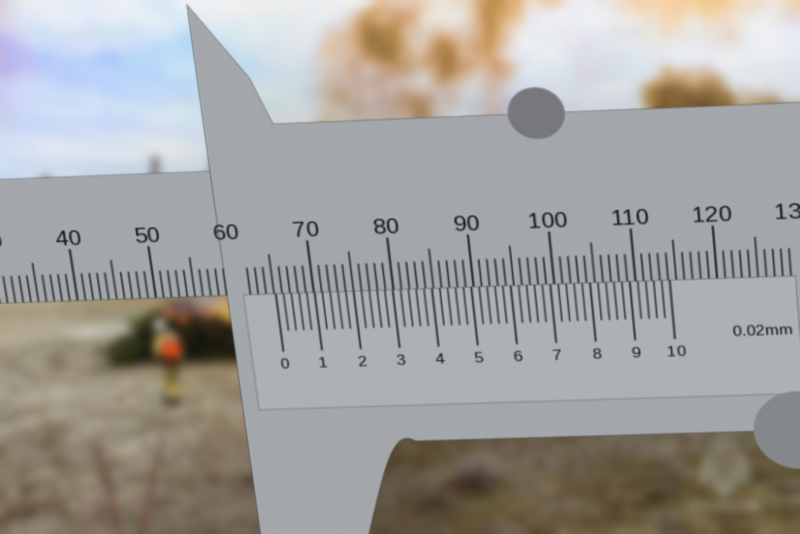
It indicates **65.2** mm
